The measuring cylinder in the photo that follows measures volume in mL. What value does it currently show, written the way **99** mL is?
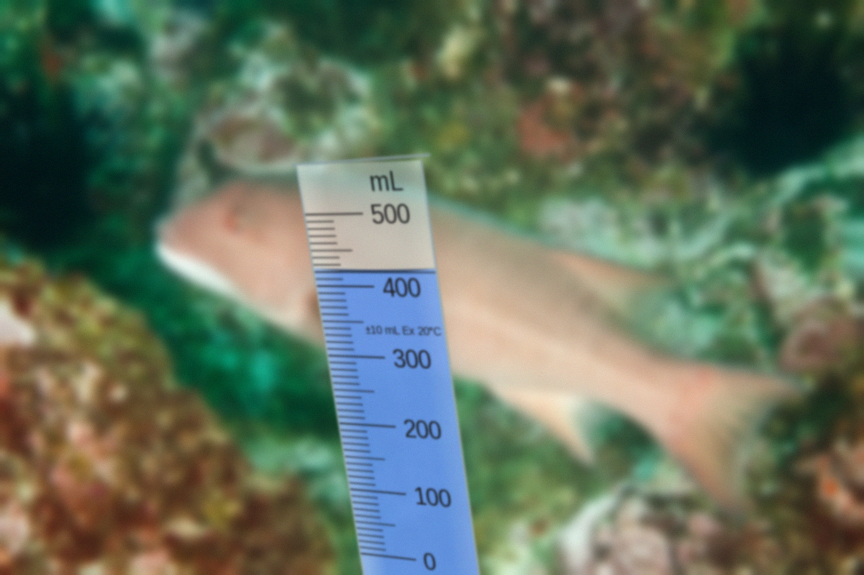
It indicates **420** mL
